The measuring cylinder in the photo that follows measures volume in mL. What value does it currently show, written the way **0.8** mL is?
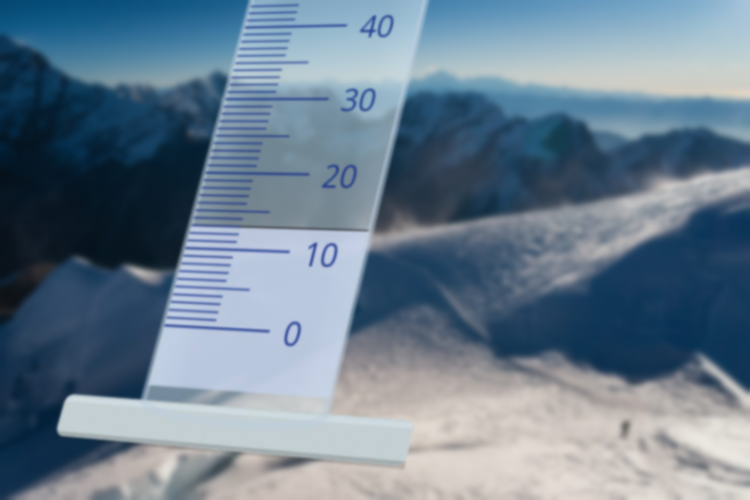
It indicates **13** mL
